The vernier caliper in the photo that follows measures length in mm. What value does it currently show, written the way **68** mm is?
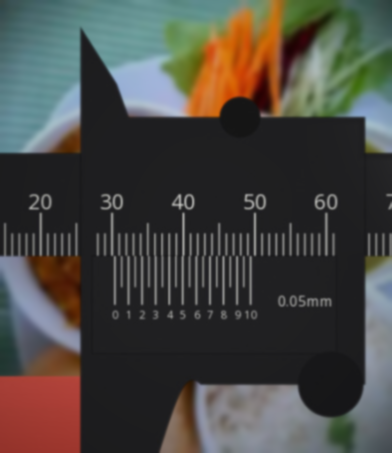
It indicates **30.4** mm
